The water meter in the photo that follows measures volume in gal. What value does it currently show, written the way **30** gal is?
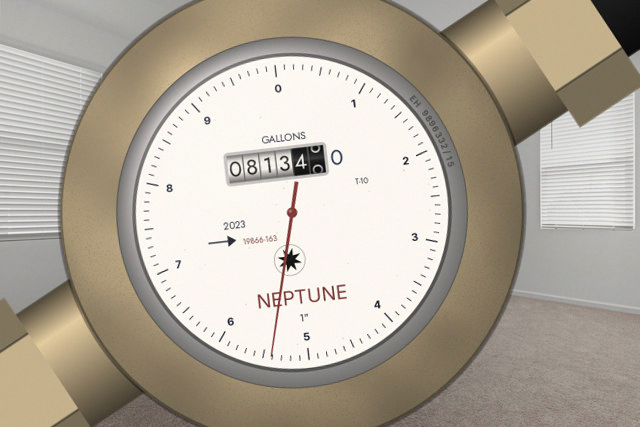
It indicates **813485.4** gal
